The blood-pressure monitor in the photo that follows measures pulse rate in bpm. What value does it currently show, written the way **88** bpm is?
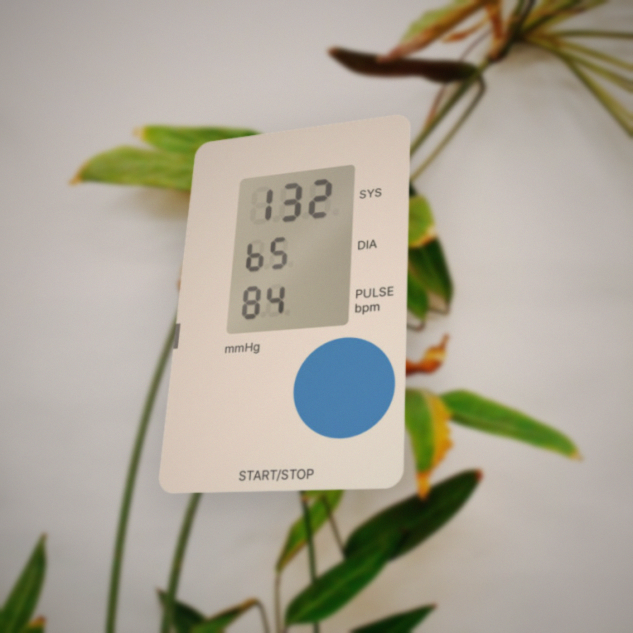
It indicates **84** bpm
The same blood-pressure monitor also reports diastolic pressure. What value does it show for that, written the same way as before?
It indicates **65** mmHg
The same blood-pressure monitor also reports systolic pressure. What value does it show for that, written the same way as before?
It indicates **132** mmHg
